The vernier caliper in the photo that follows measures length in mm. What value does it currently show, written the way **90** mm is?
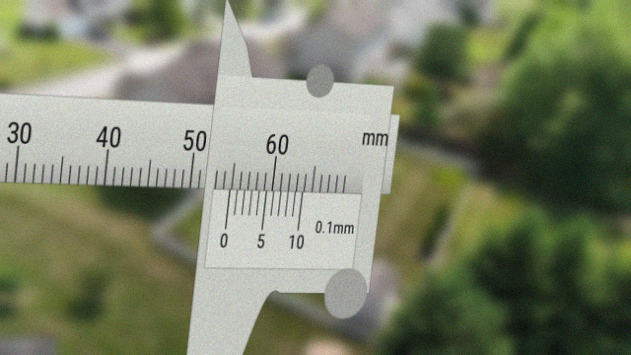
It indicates **54.8** mm
